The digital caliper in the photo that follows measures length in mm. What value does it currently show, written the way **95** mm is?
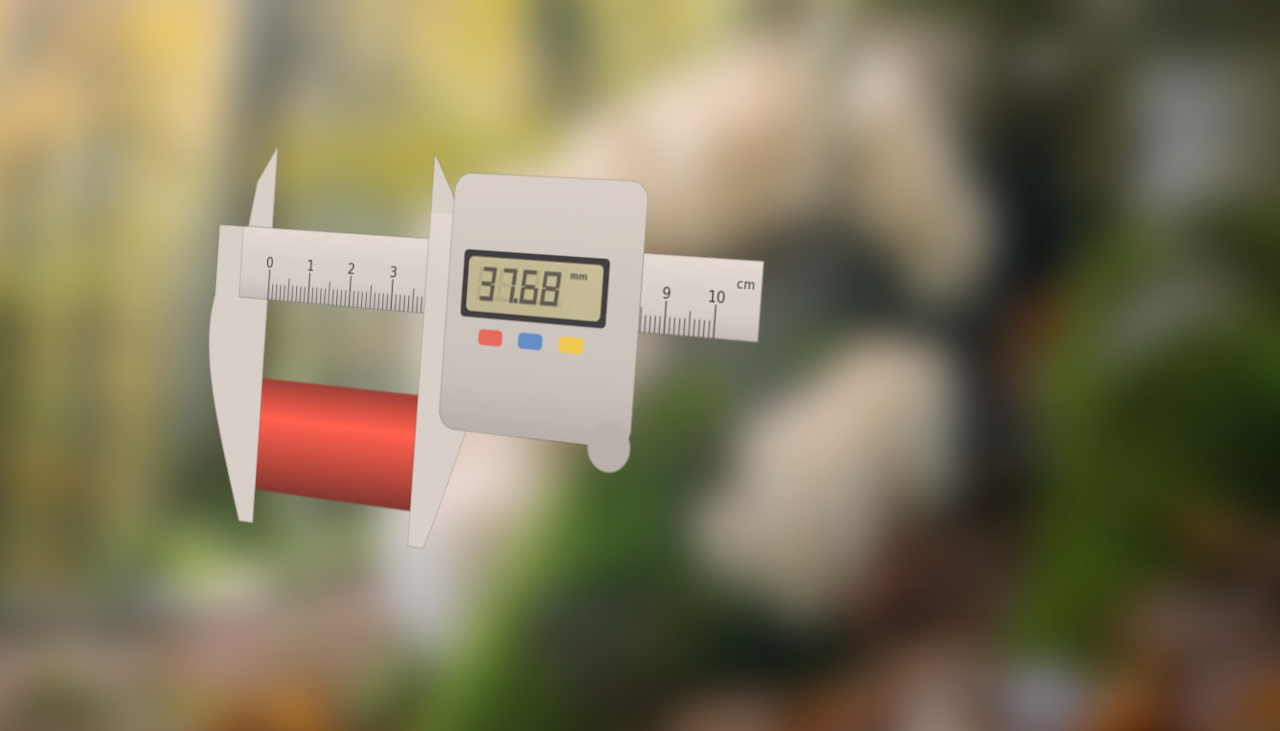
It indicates **37.68** mm
